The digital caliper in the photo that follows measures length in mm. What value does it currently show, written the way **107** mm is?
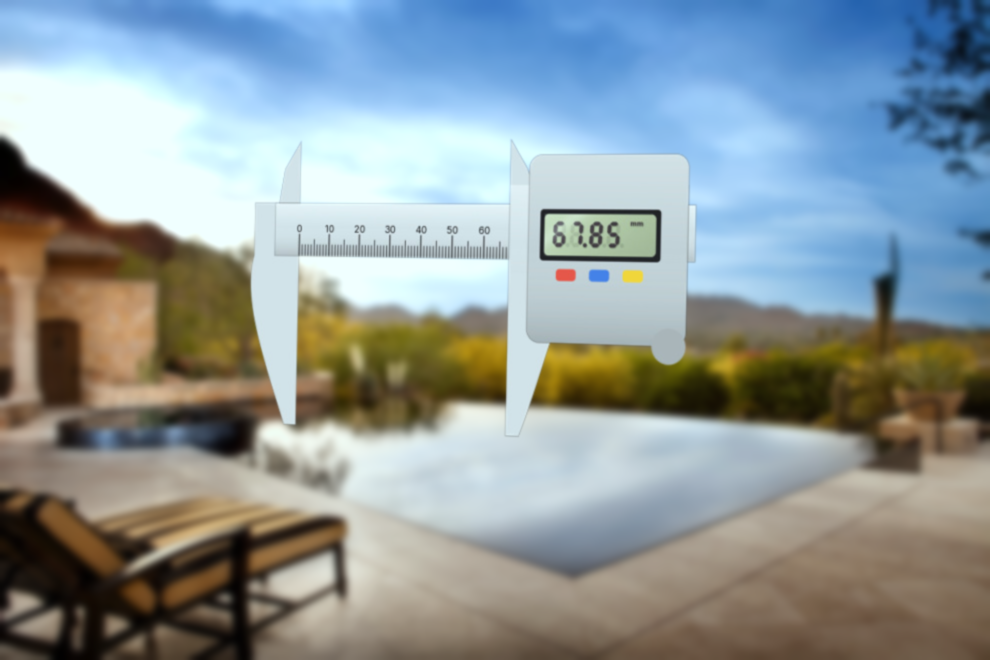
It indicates **67.85** mm
